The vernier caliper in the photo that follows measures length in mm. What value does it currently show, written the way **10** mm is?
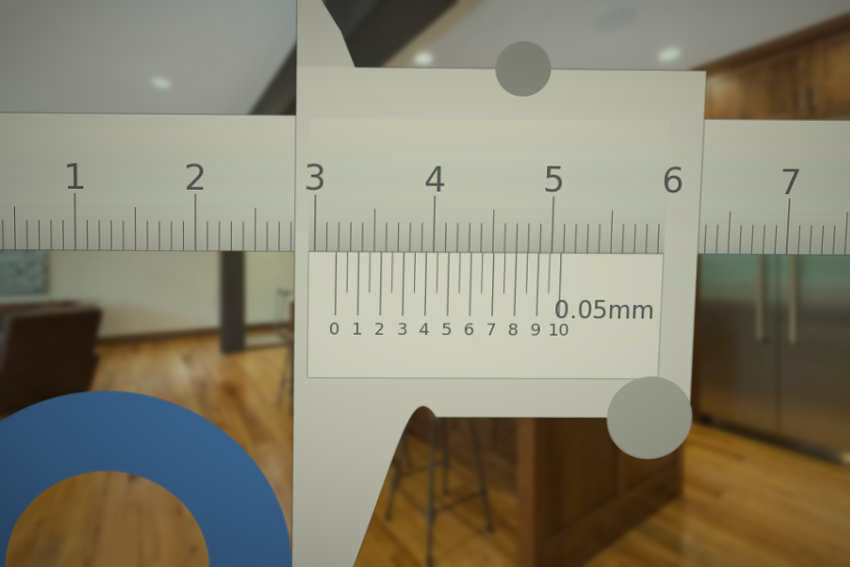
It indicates **31.8** mm
